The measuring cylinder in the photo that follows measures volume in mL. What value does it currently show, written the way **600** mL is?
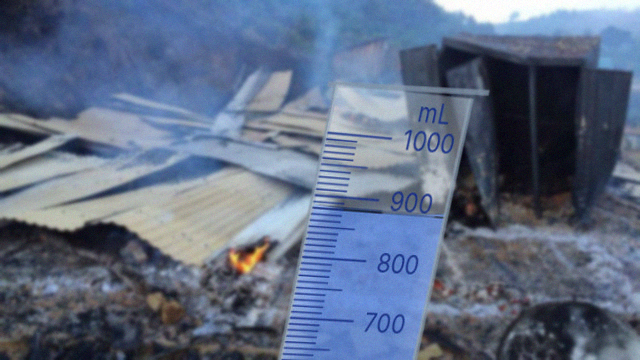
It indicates **880** mL
